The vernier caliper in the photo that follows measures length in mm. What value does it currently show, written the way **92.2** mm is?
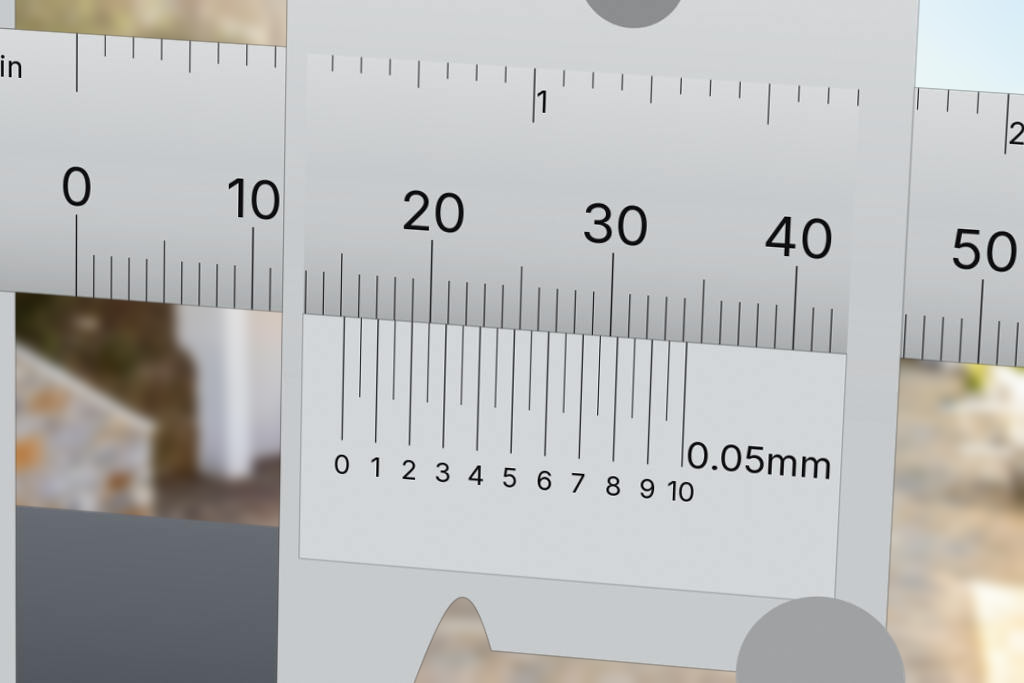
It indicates **15.2** mm
